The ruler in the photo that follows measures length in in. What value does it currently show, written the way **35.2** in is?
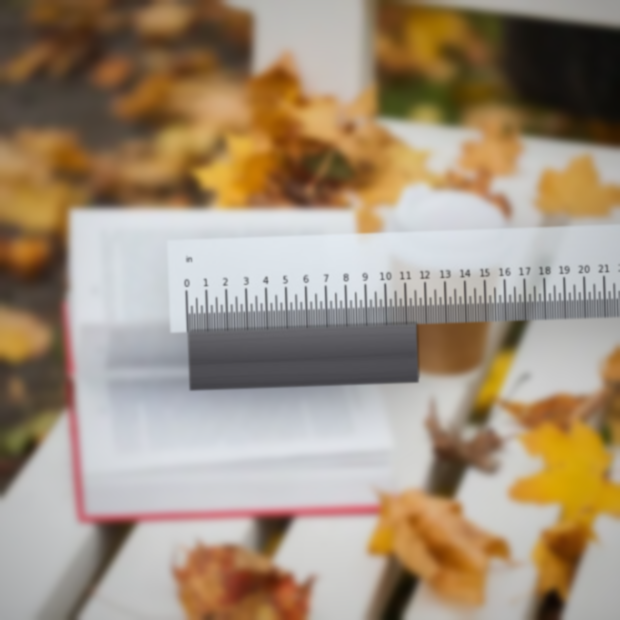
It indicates **11.5** in
